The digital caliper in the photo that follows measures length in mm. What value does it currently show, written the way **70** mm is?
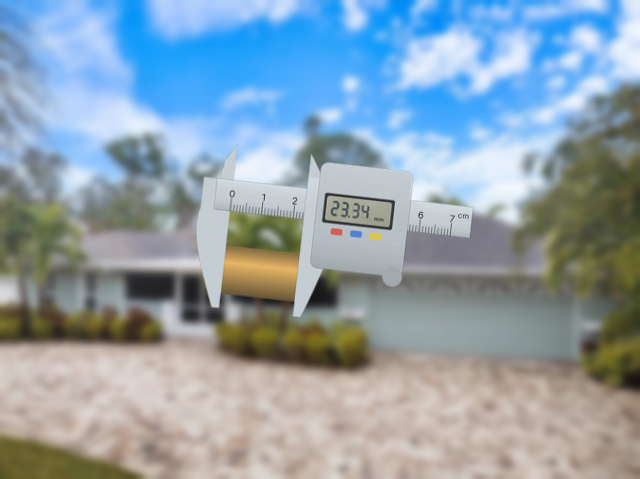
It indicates **23.34** mm
